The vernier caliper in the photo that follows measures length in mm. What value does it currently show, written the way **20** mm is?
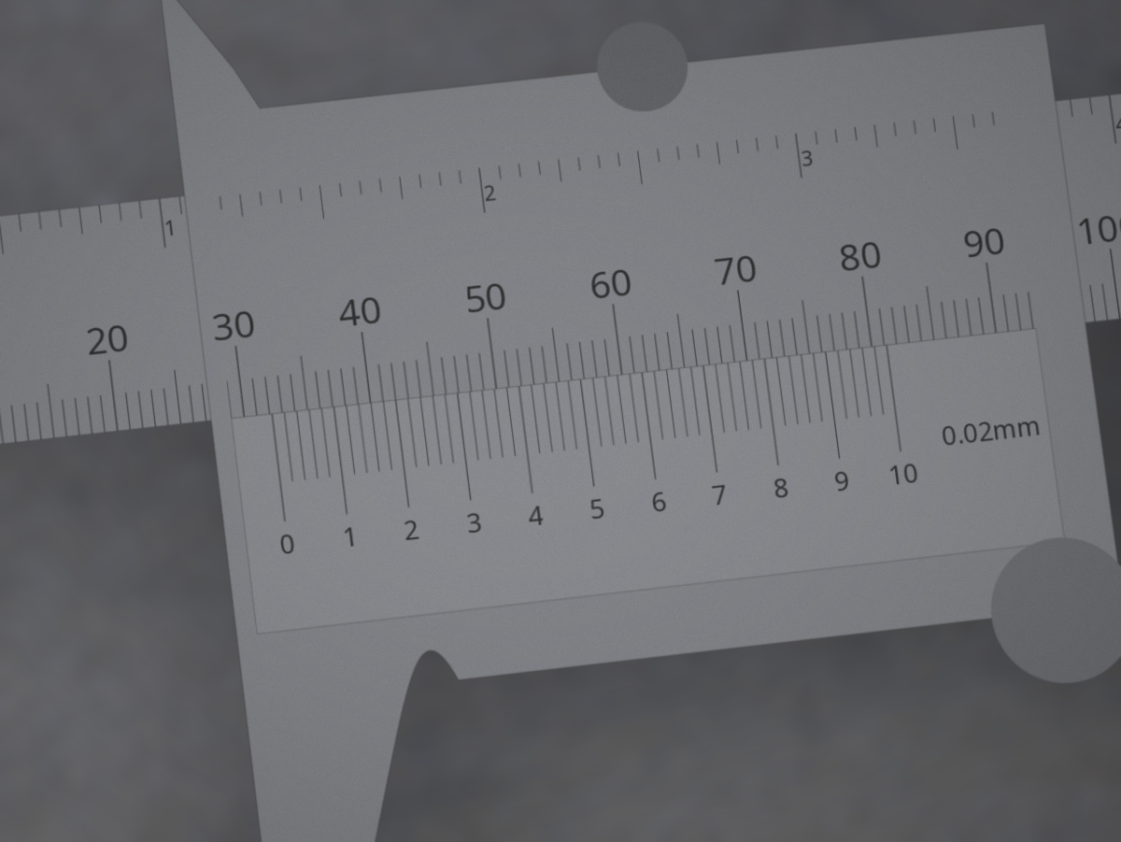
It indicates **32.2** mm
